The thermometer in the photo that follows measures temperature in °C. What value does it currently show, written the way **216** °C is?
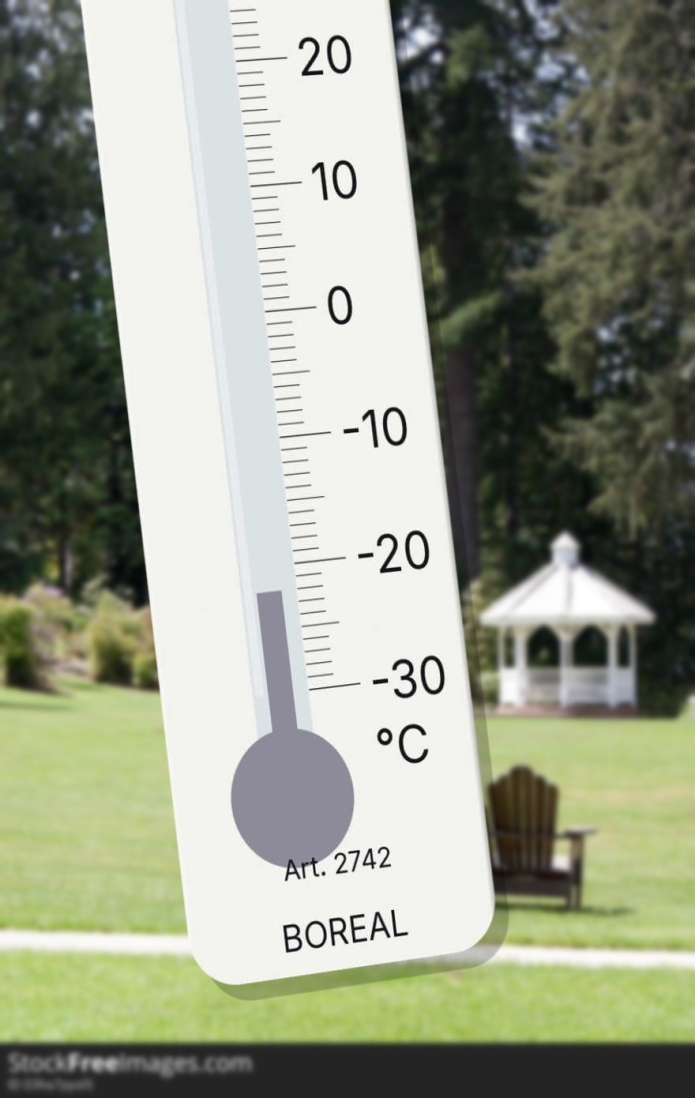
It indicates **-22** °C
